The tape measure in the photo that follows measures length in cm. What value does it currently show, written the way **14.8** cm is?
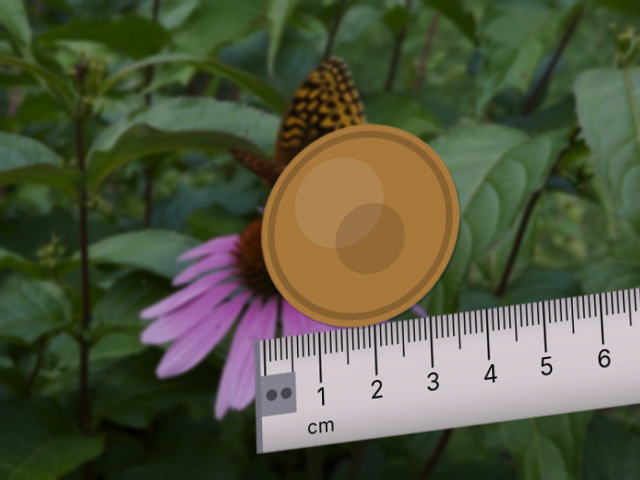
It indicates **3.6** cm
